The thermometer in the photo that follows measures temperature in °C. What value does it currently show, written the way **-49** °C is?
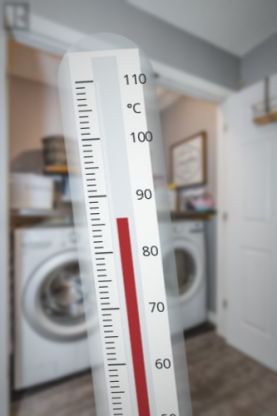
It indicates **86** °C
